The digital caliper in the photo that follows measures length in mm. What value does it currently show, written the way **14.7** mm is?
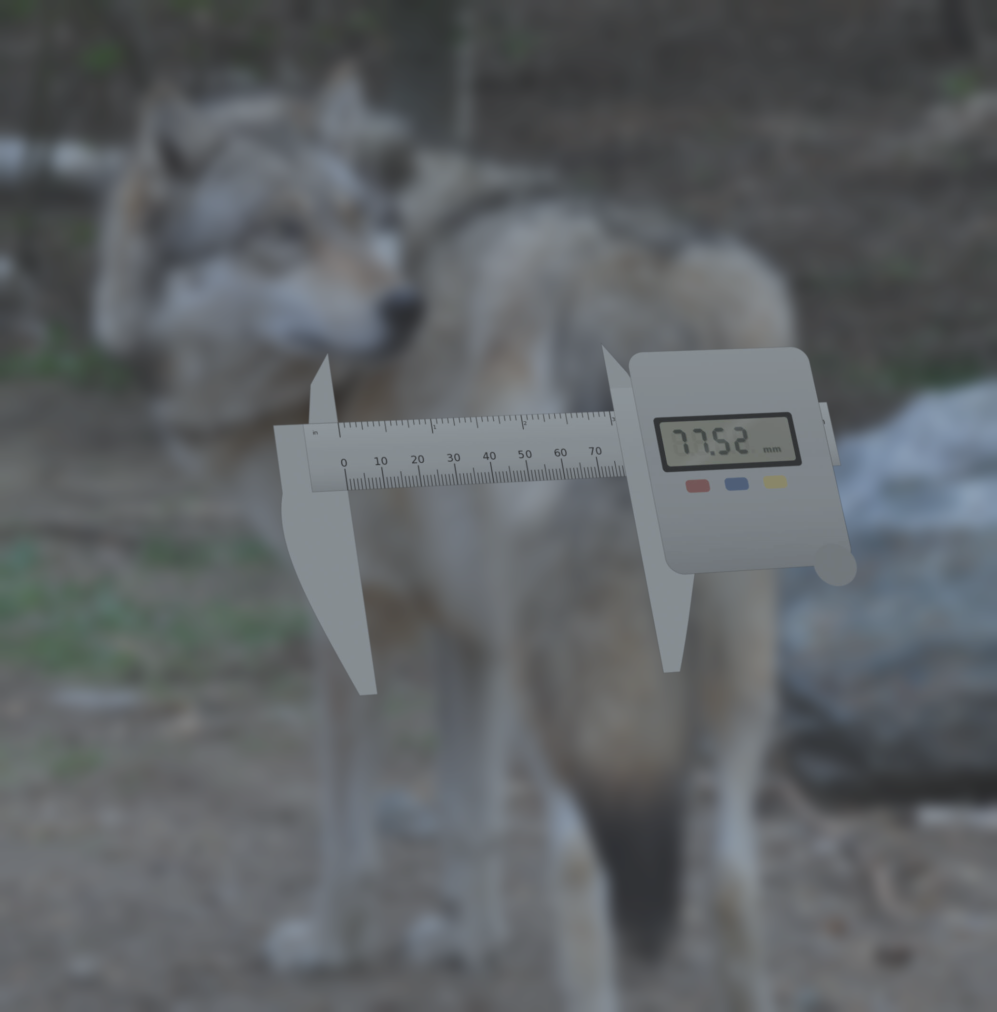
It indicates **77.52** mm
